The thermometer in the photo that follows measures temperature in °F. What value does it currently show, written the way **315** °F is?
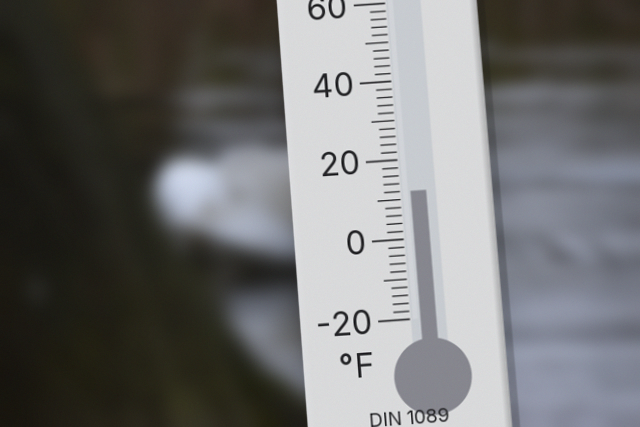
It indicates **12** °F
